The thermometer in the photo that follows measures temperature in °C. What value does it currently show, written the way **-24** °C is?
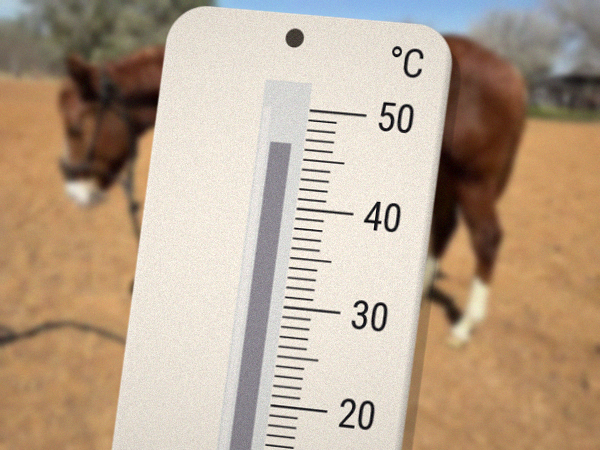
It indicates **46.5** °C
